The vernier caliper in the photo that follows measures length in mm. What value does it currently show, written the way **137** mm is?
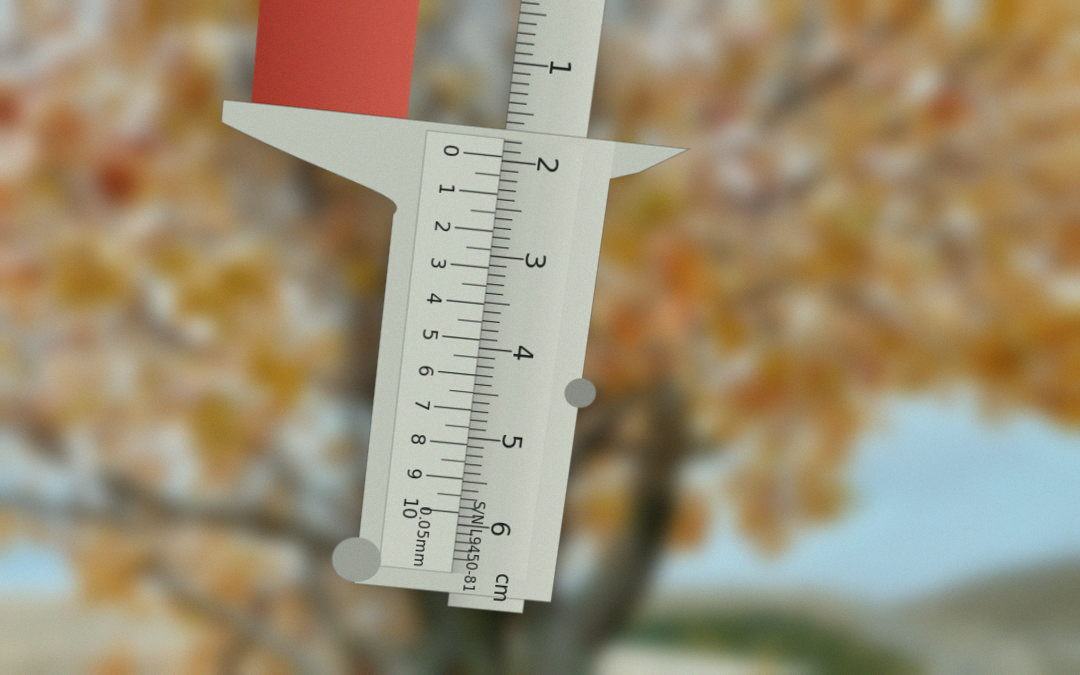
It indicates **19.6** mm
